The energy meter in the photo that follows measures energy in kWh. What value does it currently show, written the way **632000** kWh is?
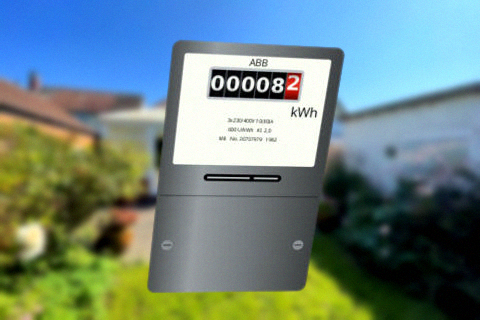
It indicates **8.2** kWh
